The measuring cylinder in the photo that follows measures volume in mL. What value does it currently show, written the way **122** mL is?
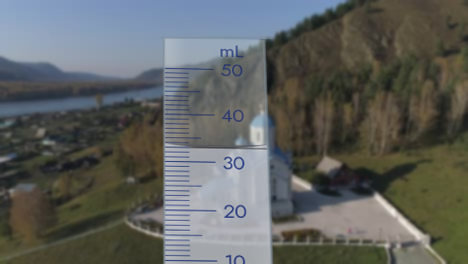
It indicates **33** mL
